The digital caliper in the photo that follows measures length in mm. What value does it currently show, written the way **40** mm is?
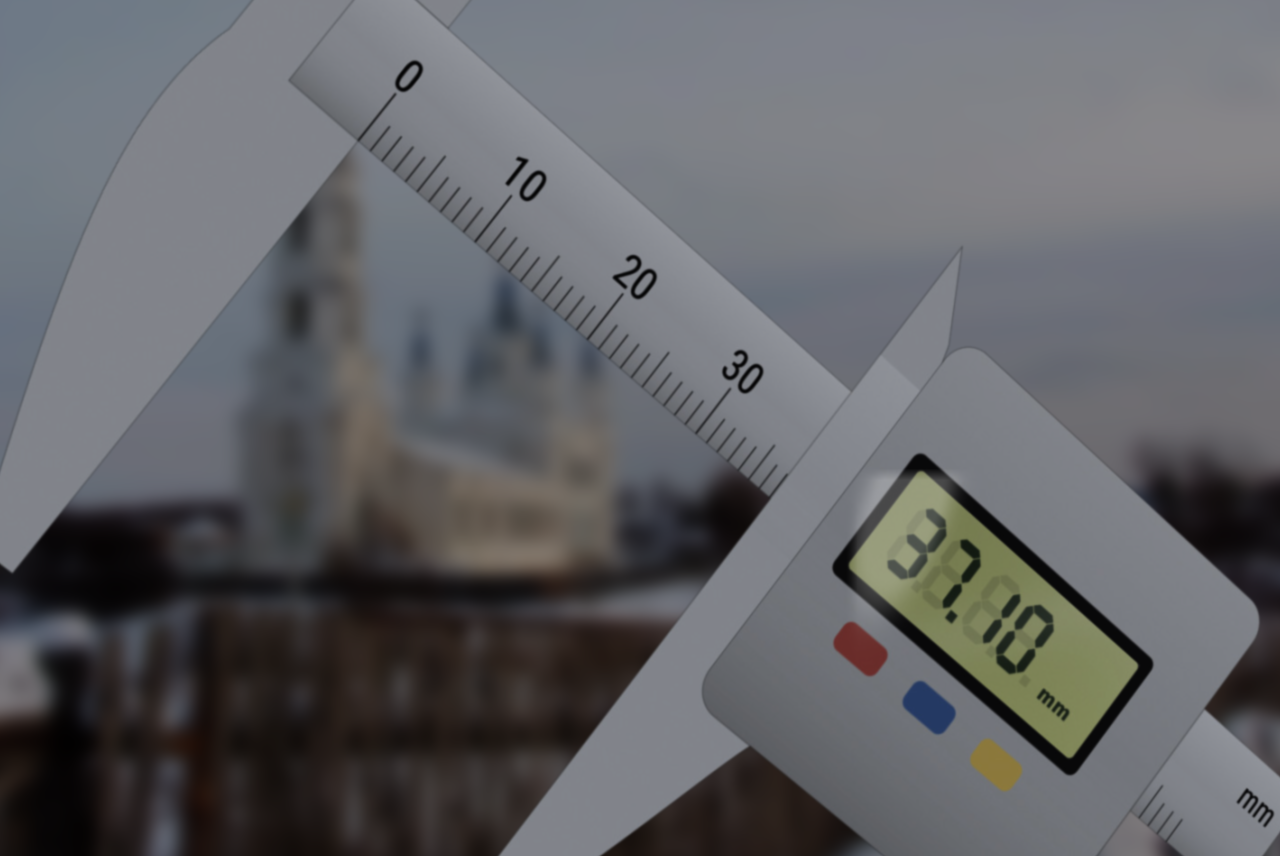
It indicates **37.10** mm
